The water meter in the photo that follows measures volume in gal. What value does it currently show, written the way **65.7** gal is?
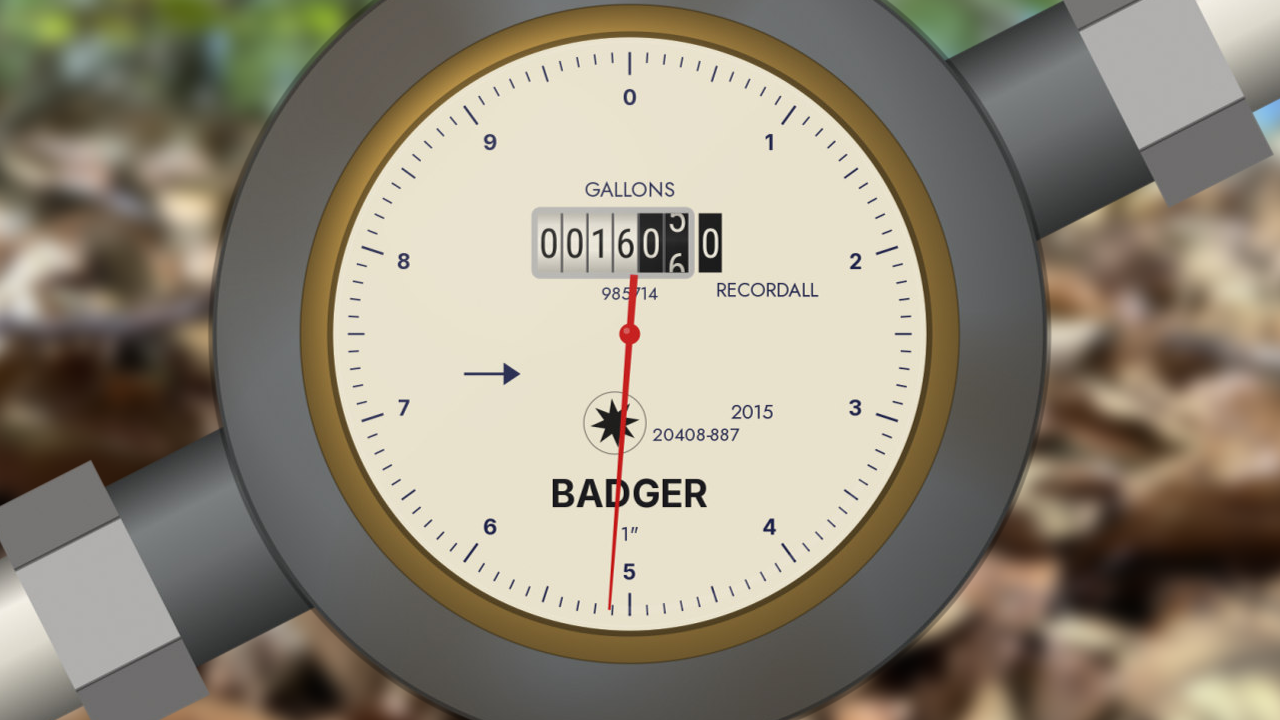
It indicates **16055.1** gal
